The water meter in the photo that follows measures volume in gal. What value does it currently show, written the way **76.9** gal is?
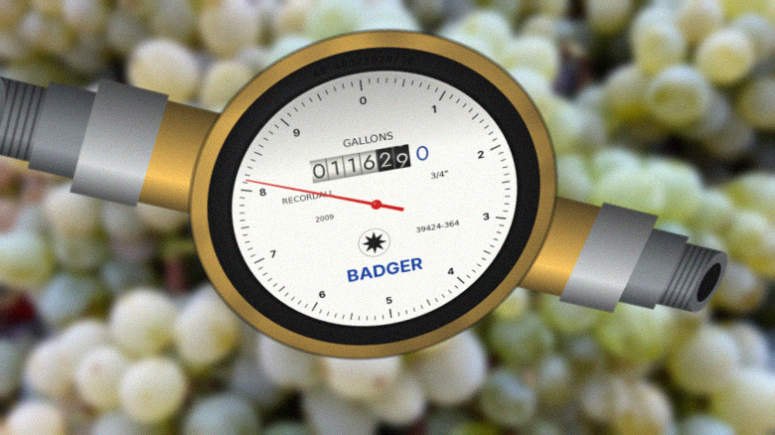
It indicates **116288.1** gal
